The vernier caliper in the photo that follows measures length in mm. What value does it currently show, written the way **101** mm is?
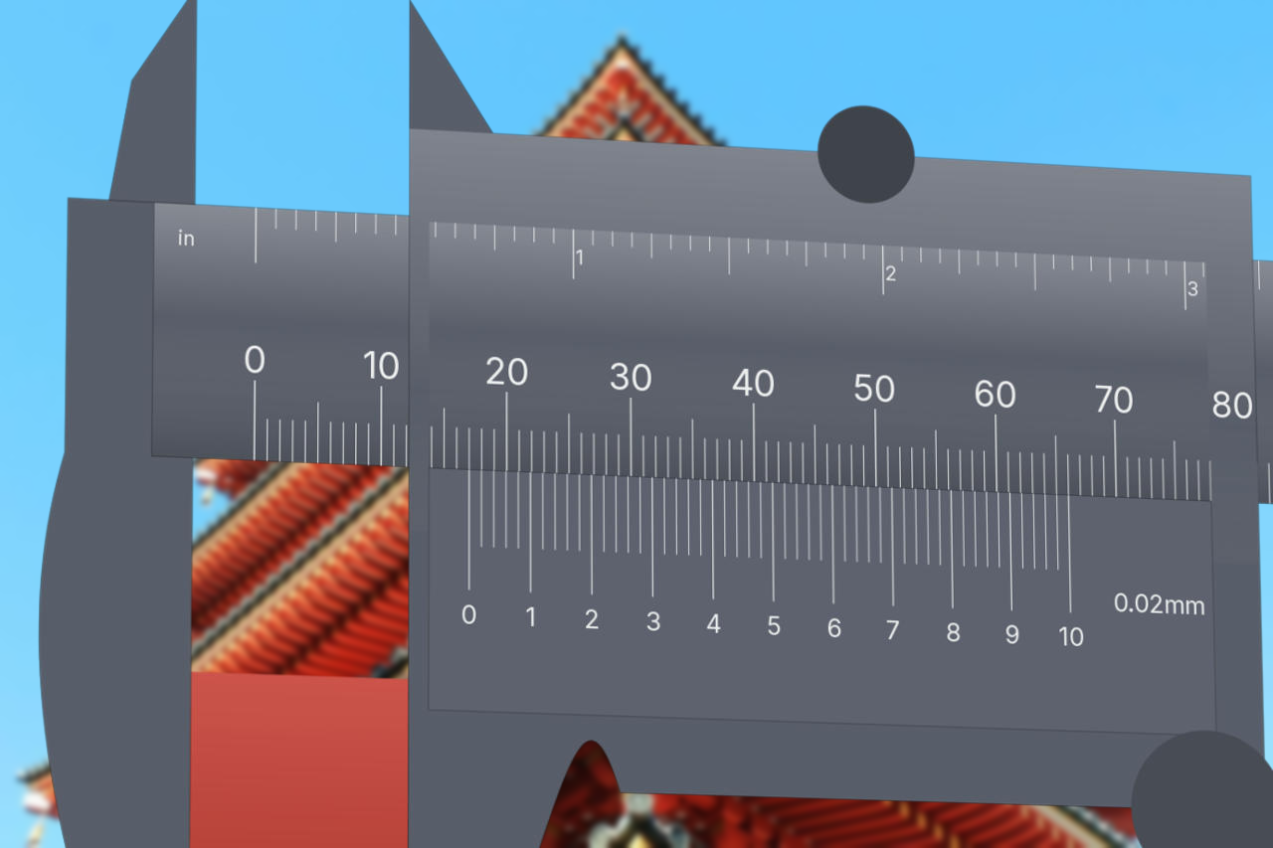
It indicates **17.0** mm
